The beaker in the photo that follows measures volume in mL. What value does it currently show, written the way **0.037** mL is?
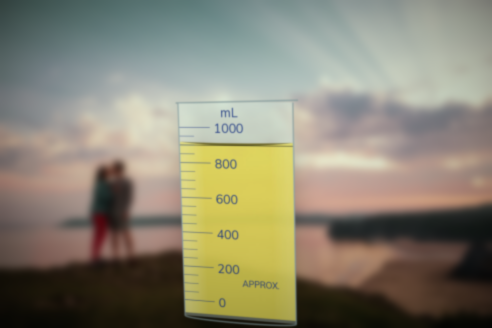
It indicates **900** mL
